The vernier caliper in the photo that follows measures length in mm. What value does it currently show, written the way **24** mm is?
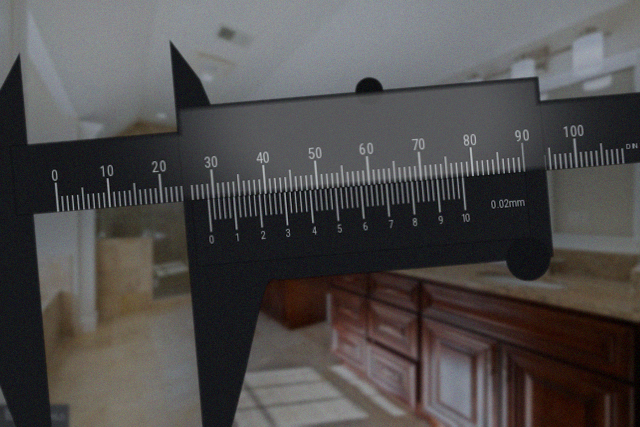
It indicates **29.0** mm
